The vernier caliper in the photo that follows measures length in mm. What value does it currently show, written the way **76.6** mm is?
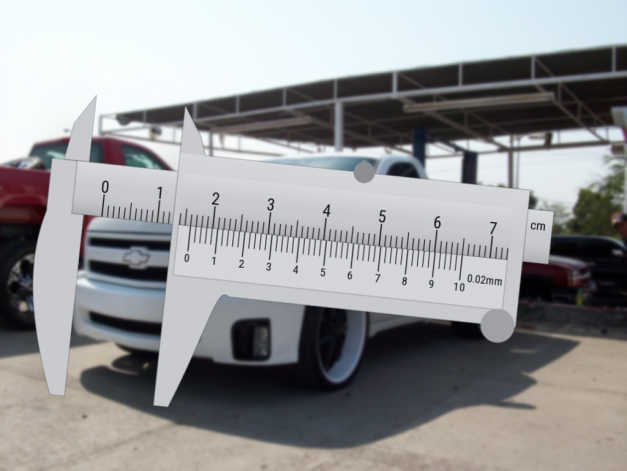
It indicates **16.0** mm
